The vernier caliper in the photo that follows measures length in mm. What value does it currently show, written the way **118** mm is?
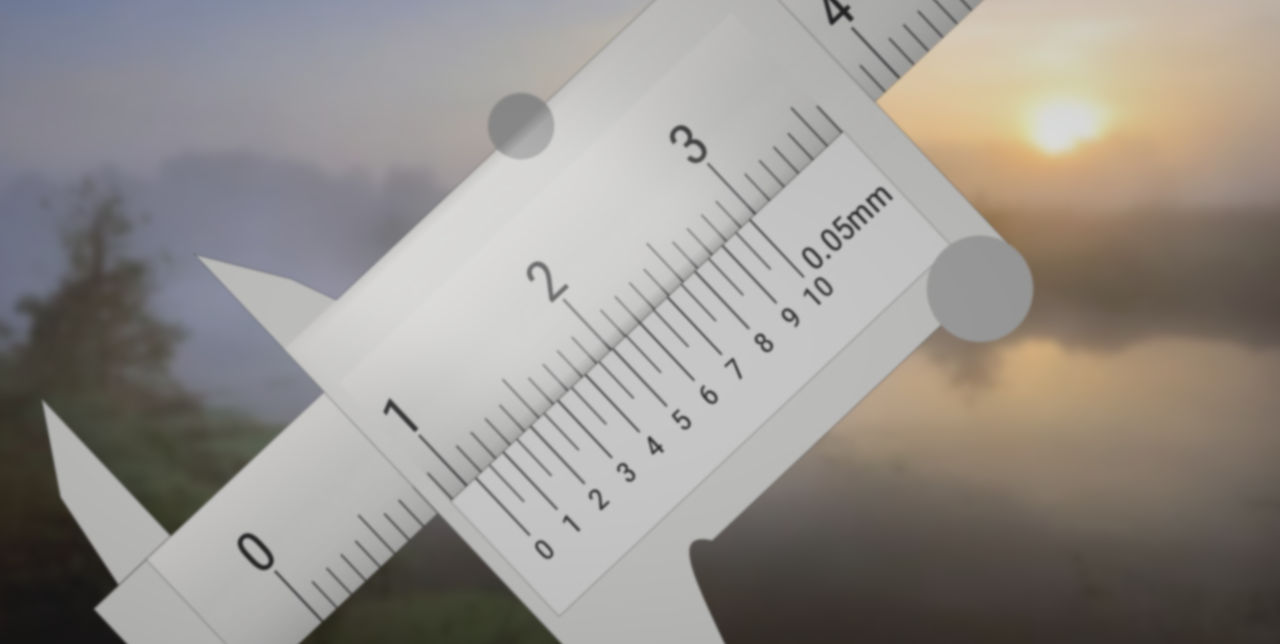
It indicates **10.6** mm
